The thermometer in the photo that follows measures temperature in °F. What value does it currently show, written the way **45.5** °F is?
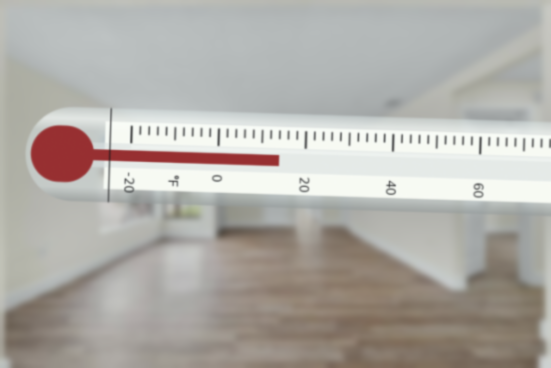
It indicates **14** °F
